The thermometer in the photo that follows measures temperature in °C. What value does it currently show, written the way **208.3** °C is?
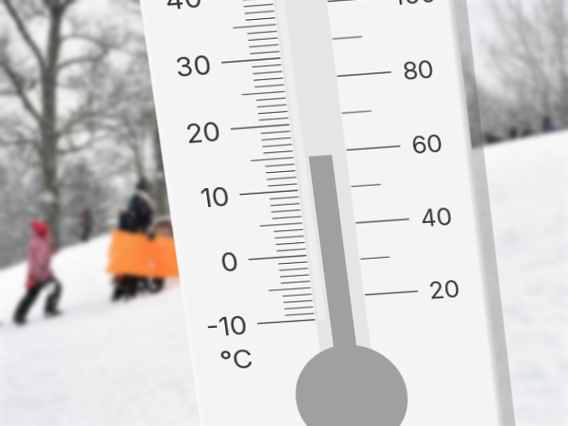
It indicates **15** °C
